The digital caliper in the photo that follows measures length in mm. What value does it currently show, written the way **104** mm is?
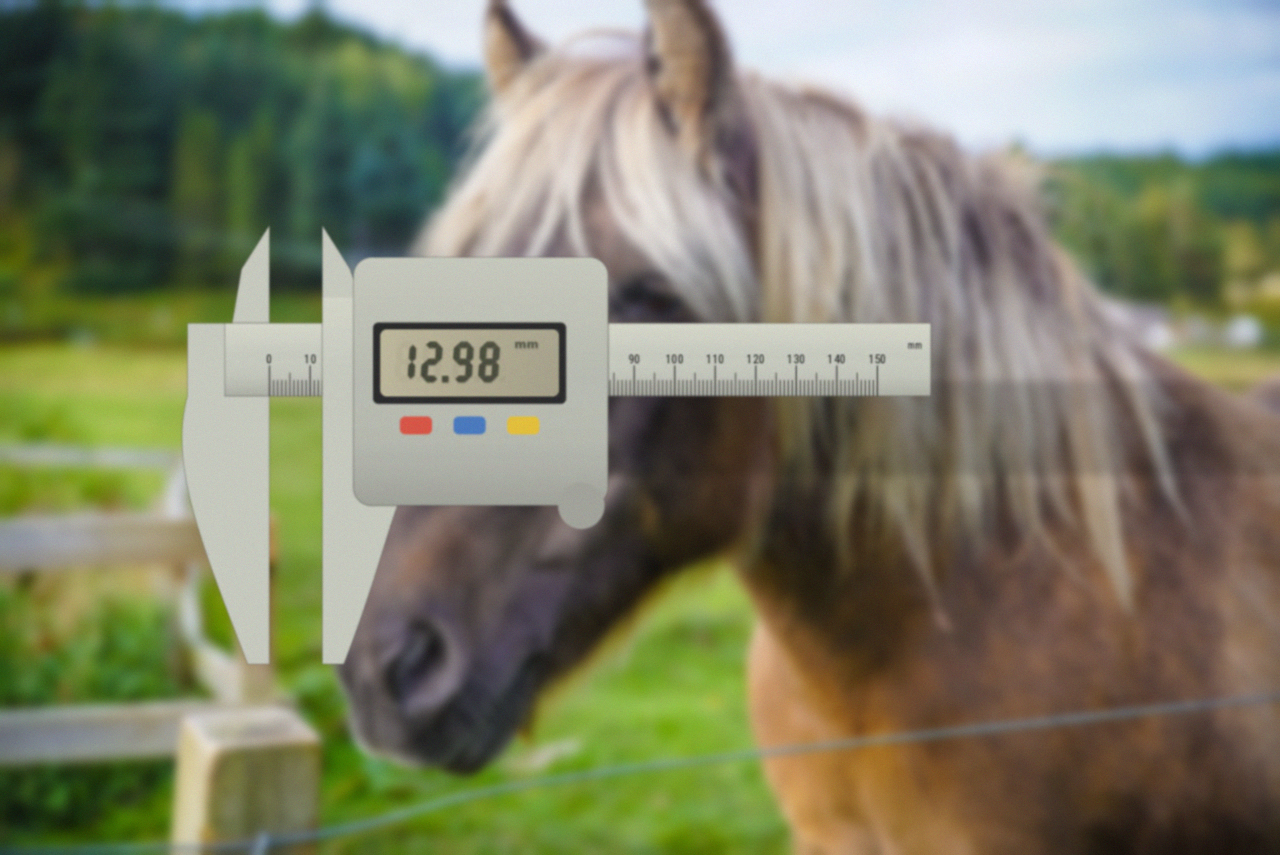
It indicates **12.98** mm
